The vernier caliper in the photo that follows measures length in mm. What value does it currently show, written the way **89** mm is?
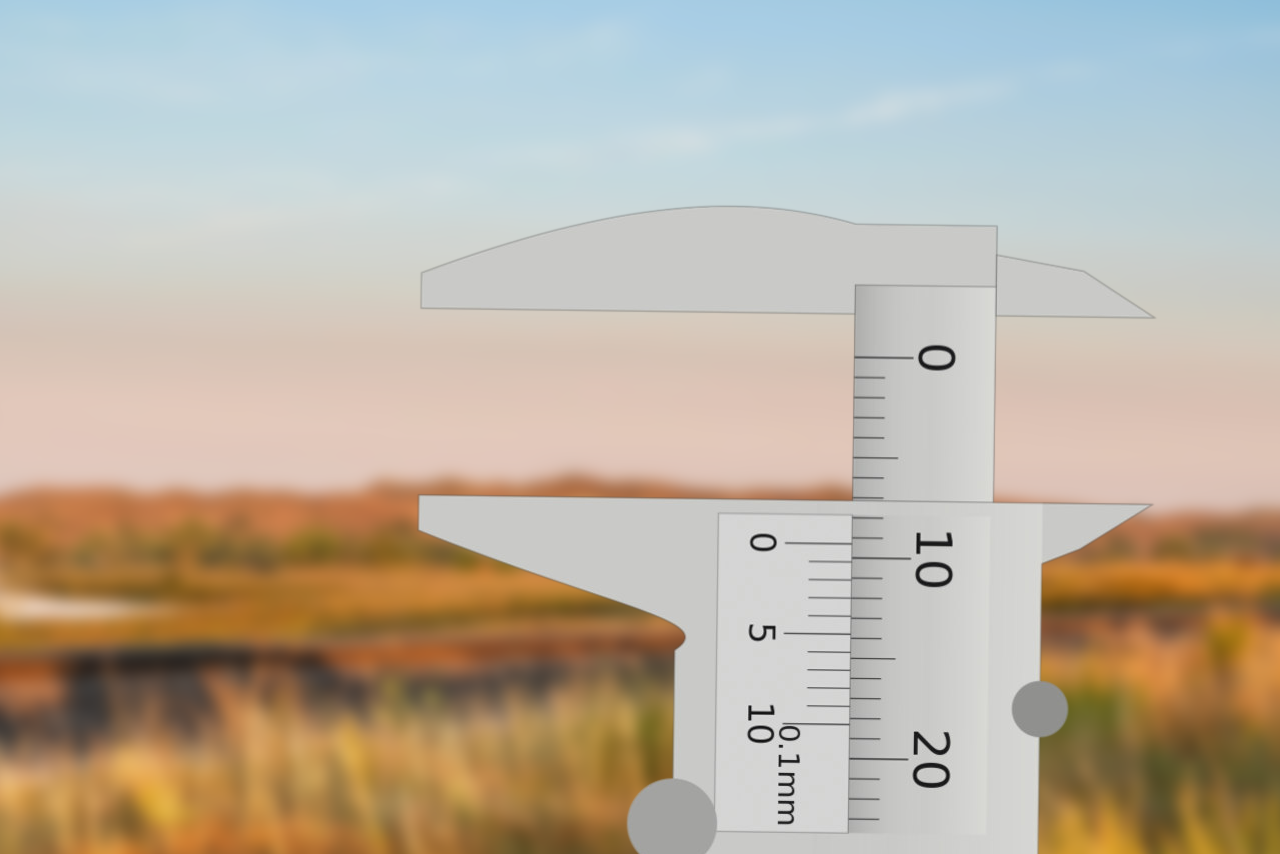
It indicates **9.3** mm
